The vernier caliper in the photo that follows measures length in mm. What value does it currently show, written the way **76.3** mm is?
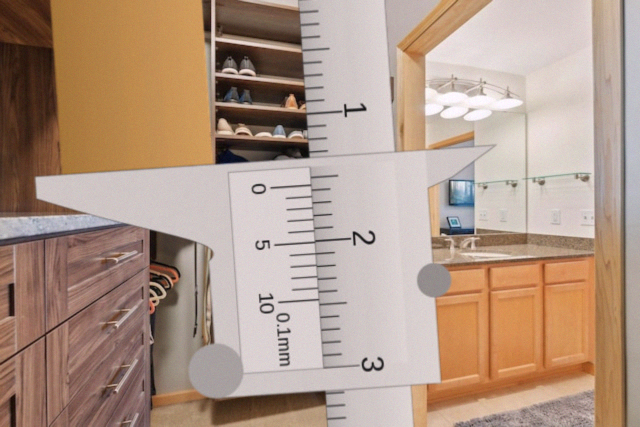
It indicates **15.6** mm
